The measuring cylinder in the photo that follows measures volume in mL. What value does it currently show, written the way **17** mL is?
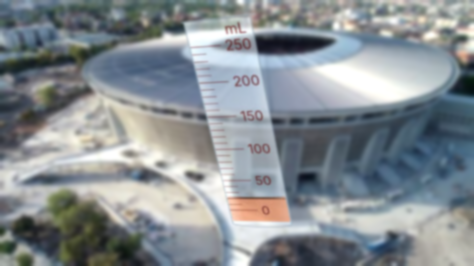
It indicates **20** mL
